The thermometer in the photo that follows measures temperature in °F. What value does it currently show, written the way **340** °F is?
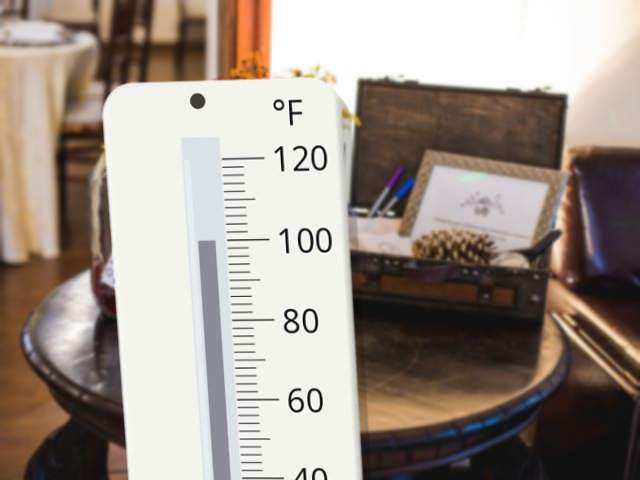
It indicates **100** °F
